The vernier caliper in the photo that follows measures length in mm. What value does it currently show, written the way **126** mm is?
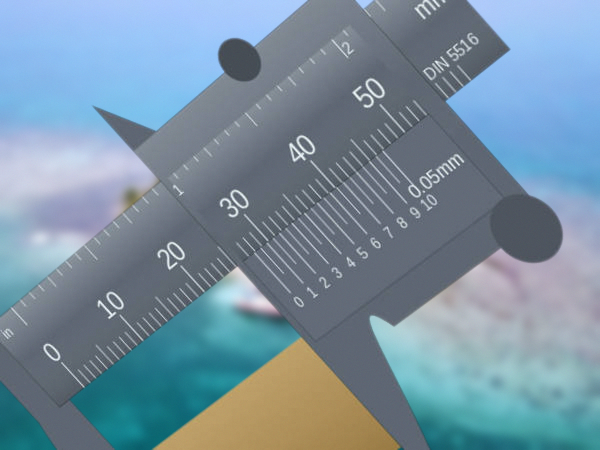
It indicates **27.8** mm
